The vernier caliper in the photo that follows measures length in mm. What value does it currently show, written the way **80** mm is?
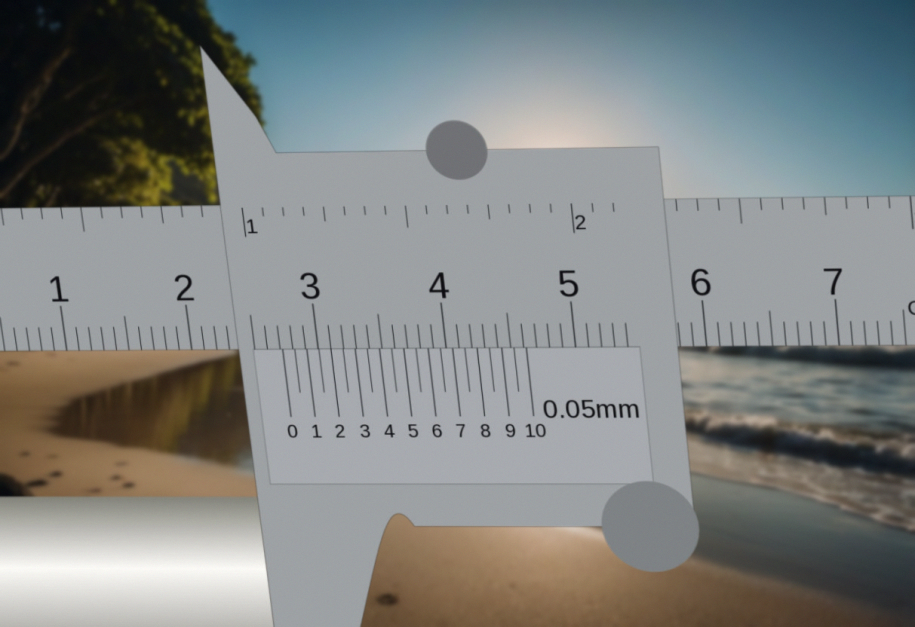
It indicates **27.2** mm
